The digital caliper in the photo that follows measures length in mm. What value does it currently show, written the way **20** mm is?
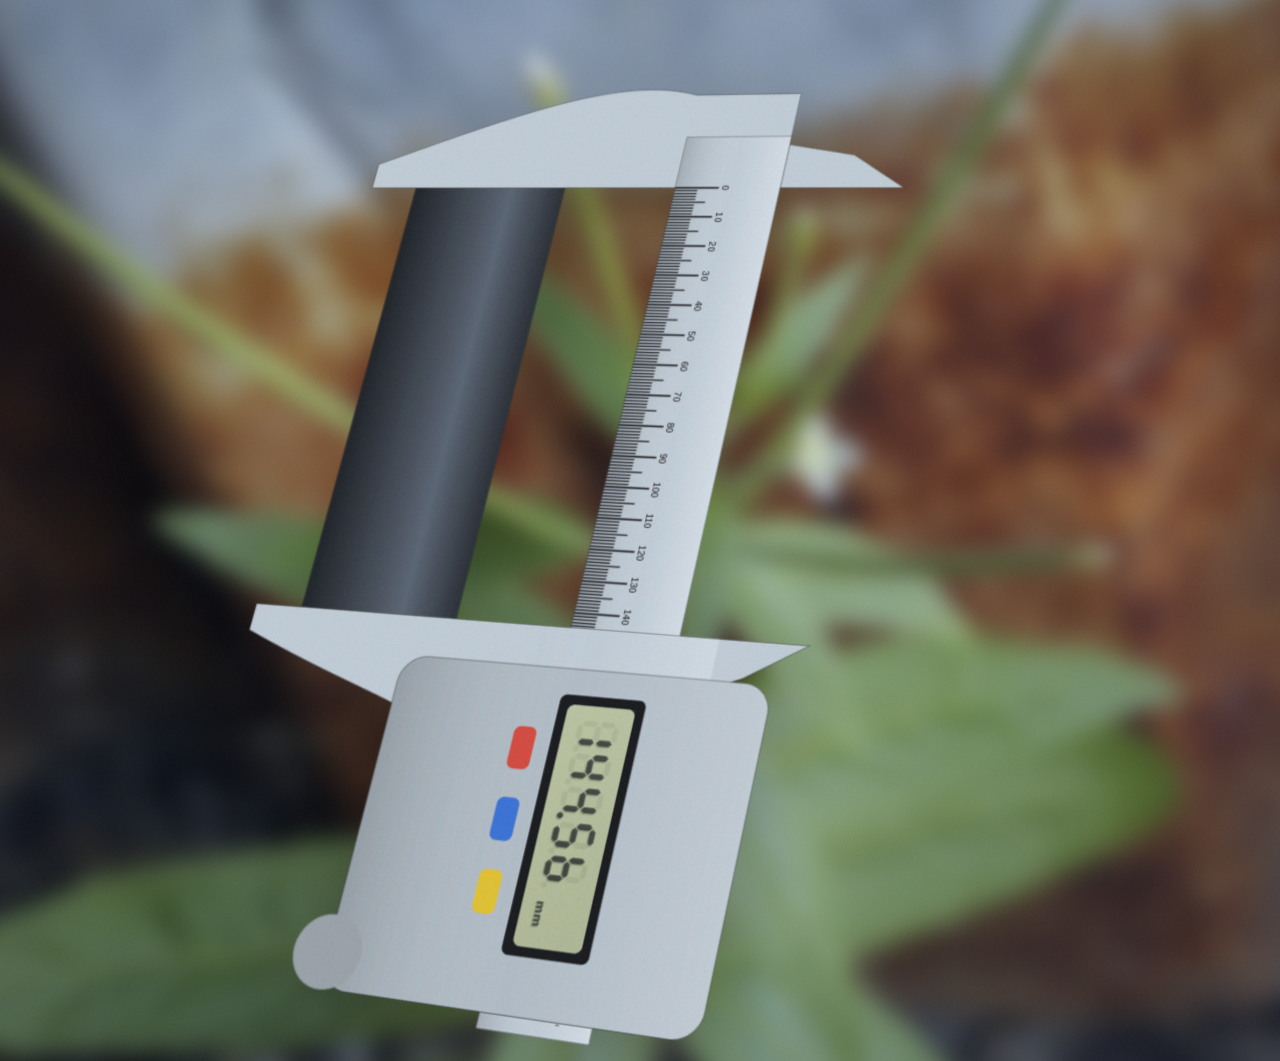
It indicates **144.56** mm
